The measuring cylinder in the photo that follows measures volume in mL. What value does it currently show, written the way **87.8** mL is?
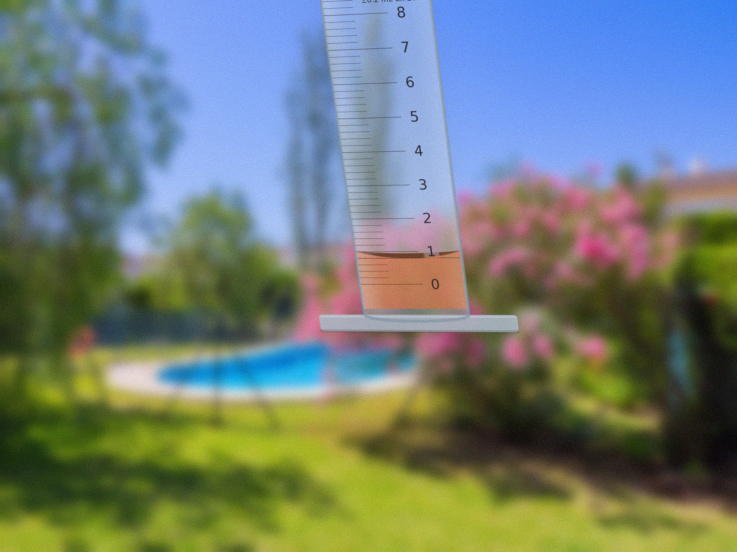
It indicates **0.8** mL
